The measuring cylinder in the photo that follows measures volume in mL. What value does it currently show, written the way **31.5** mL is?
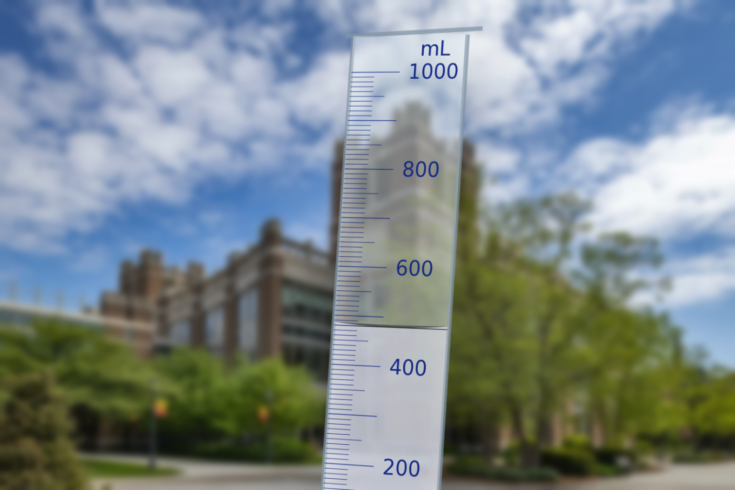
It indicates **480** mL
